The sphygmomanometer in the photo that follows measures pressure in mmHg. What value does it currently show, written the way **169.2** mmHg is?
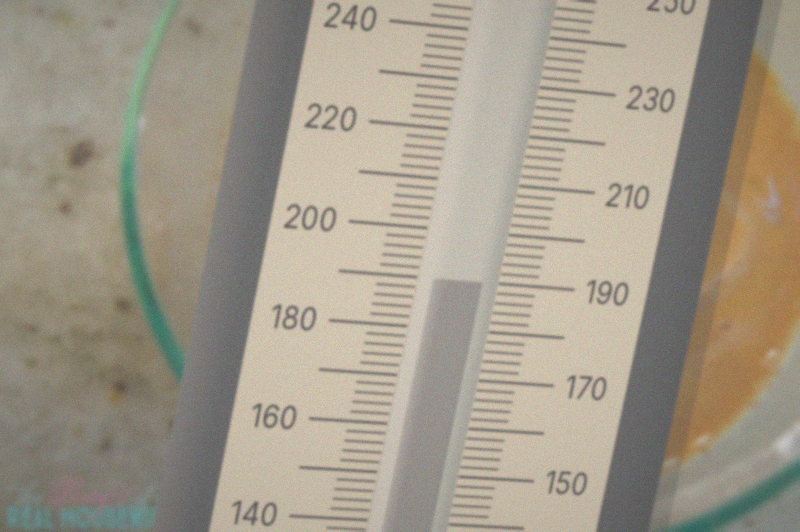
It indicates **190** mmHg
